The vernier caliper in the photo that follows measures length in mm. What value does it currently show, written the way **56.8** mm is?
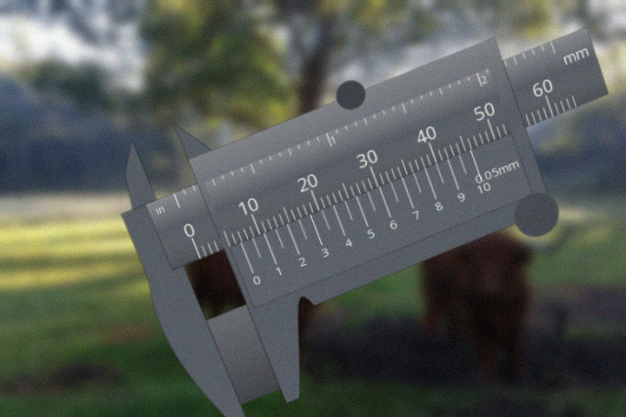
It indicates **6.8** mm
